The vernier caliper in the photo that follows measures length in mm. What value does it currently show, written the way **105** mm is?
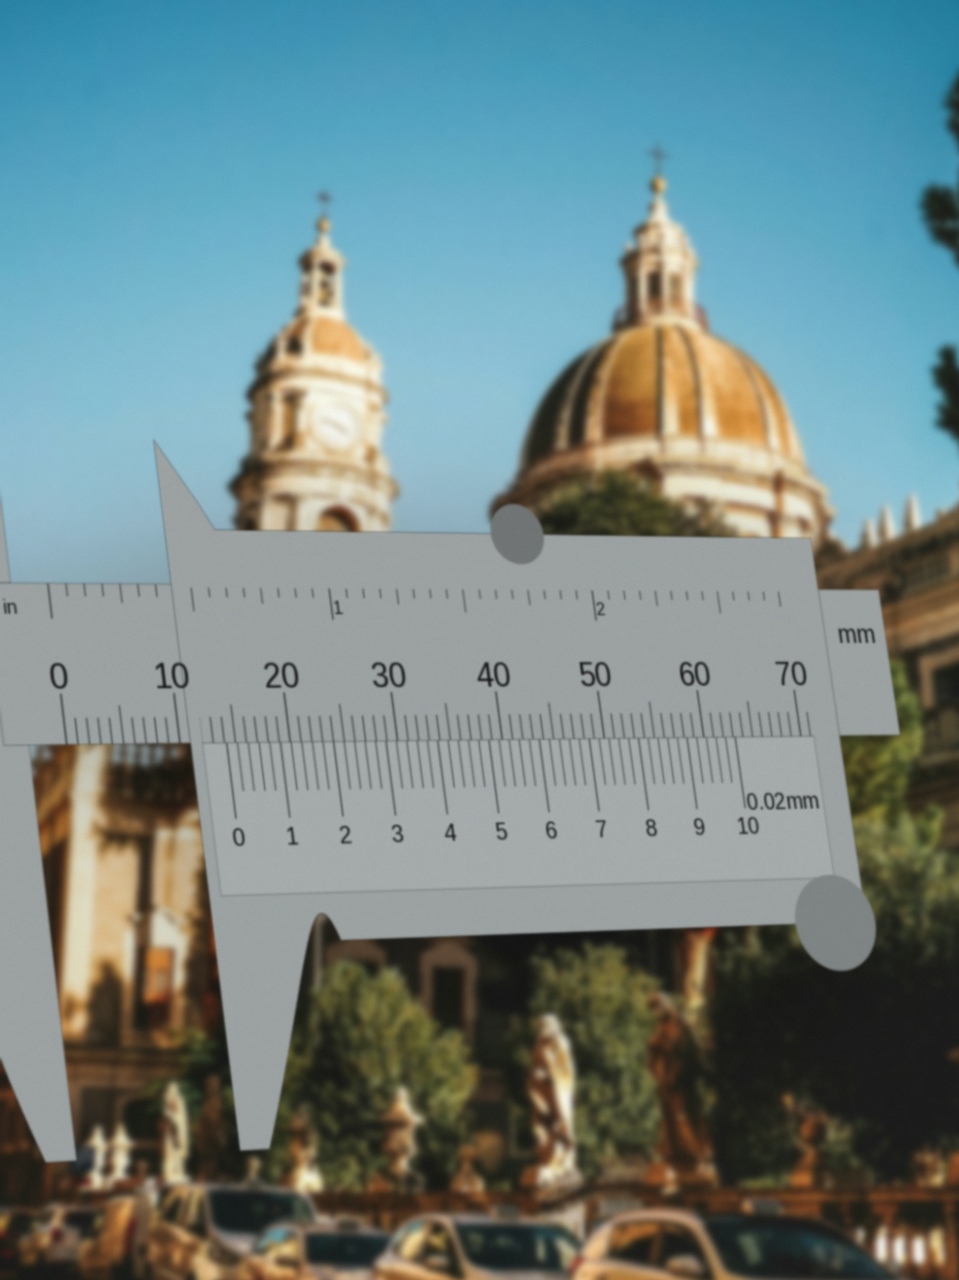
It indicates **14.2** mm
